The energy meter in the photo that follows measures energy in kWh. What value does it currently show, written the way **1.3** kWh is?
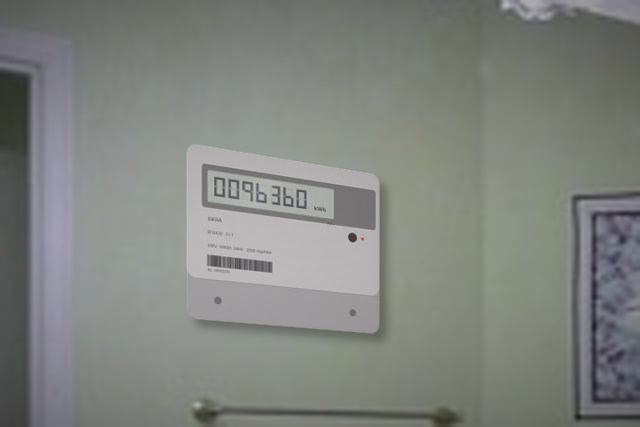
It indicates **96360** kWh
